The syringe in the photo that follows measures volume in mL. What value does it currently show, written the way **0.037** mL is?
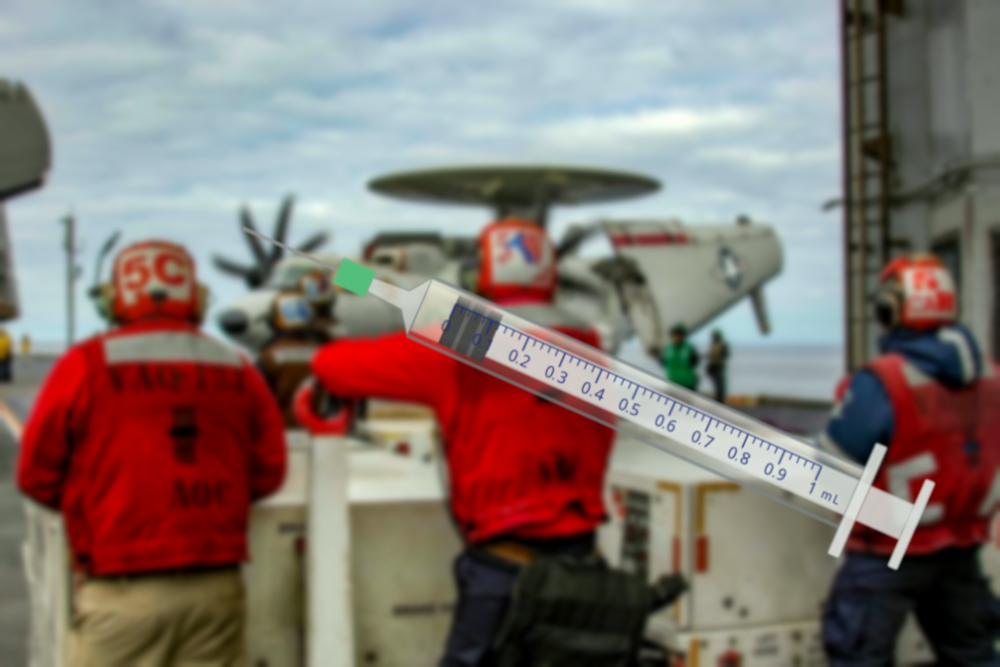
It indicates **0** mL
